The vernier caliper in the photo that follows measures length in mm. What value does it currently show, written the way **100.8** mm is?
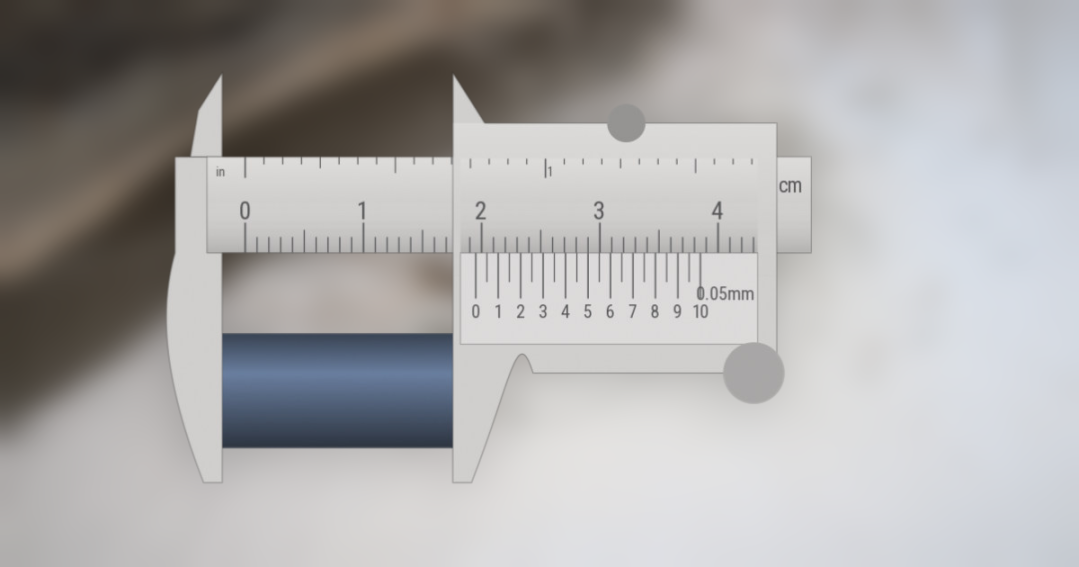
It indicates **19.5** mm
